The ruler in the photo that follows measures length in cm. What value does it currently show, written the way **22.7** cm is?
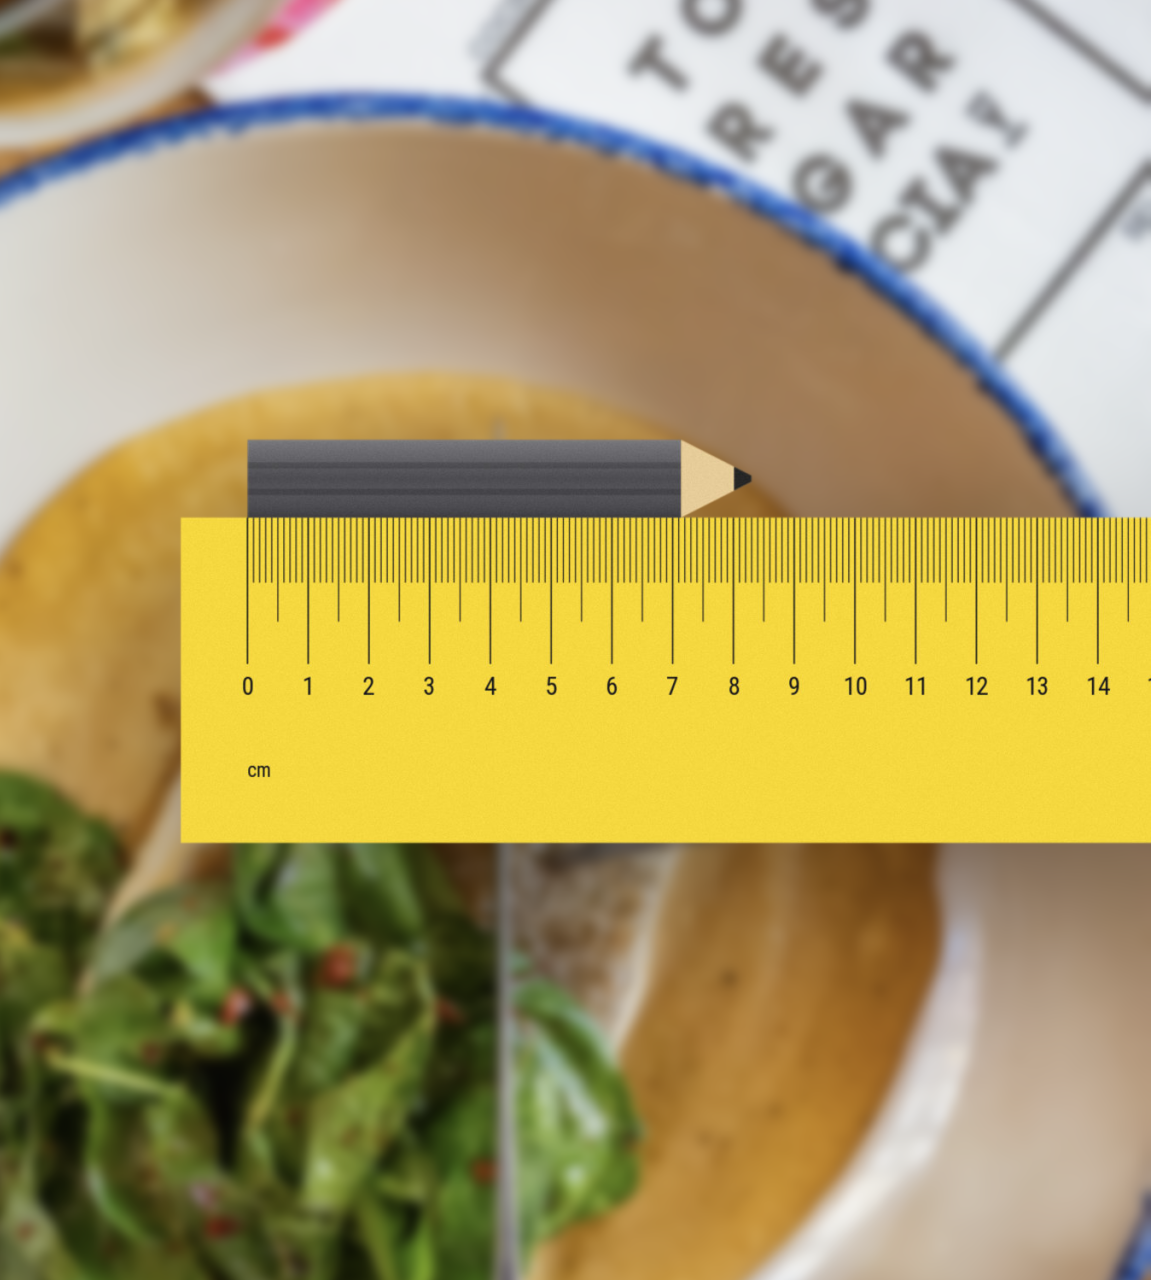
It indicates **8.3** cm
